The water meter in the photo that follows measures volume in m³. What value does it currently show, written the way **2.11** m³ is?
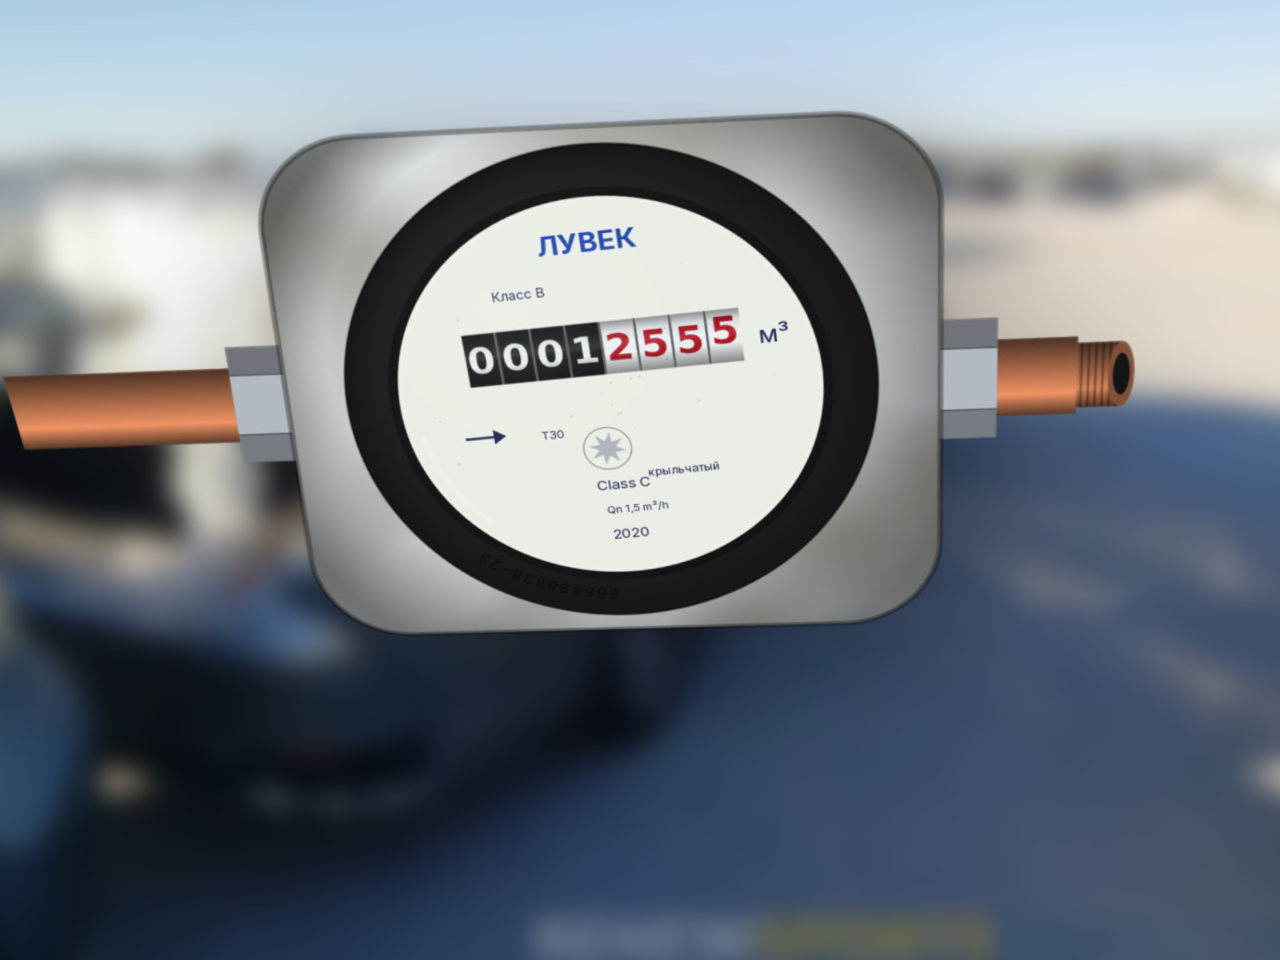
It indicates **1.2555** m³
